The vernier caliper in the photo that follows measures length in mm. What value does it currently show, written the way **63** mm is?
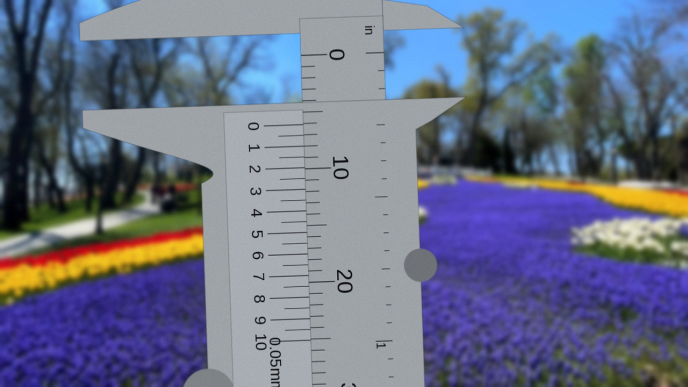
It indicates **6.1** mm
